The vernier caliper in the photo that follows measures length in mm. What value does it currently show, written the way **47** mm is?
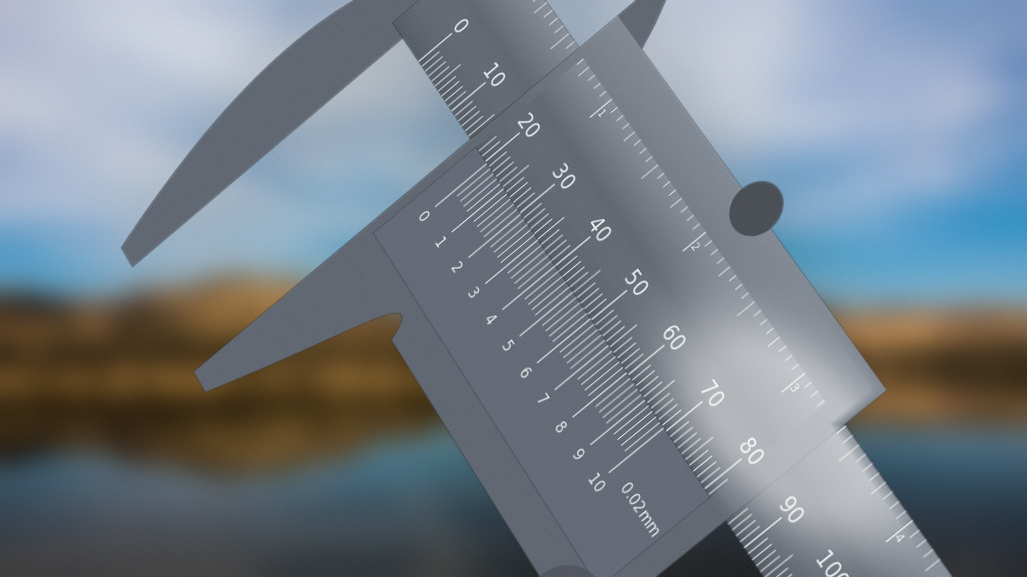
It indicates **20.4** mm
